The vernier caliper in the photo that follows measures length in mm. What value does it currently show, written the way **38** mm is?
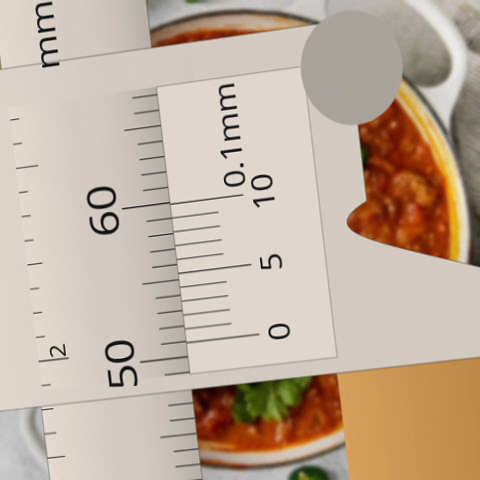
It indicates **50.9** mm
